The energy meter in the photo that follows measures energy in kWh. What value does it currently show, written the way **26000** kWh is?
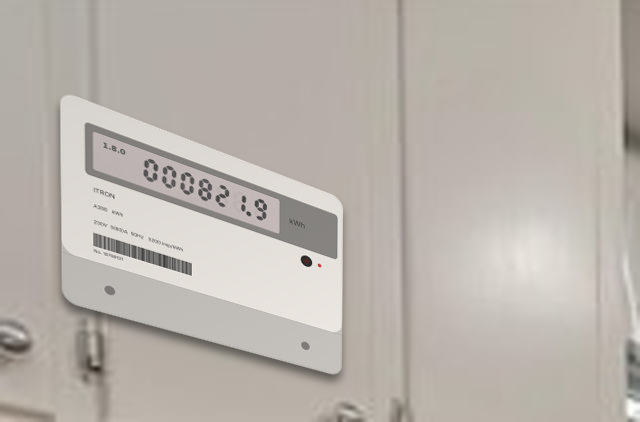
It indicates **821.9** kWh
